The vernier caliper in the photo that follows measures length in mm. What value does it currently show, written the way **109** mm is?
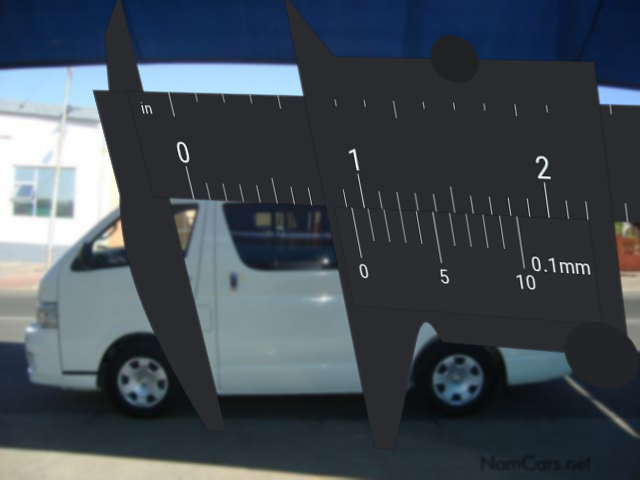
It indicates **9.3** mm
